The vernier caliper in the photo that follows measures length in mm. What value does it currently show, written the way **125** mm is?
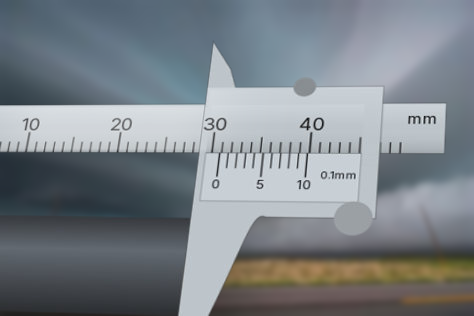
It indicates **30.8** mm
